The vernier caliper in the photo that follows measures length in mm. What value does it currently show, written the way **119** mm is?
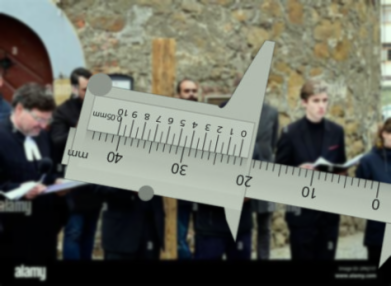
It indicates **21.4** mm
